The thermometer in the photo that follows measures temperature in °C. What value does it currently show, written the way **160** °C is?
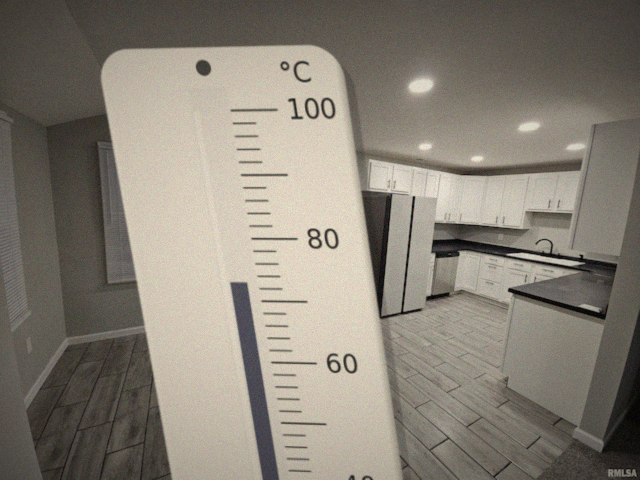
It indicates **73** °C
